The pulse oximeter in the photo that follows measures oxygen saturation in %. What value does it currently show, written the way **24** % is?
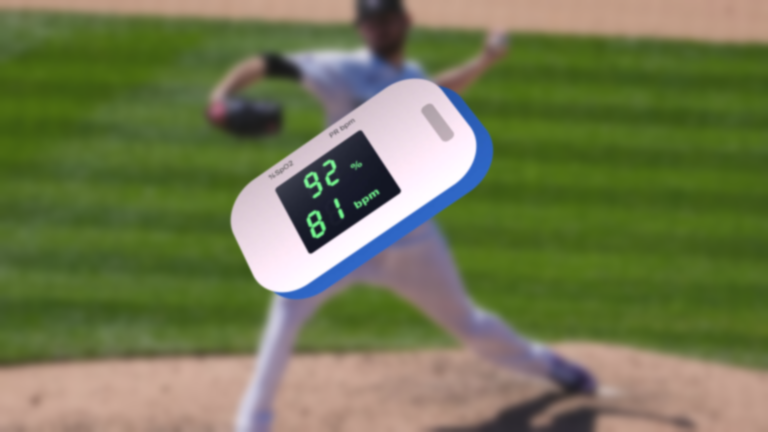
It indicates **92** %
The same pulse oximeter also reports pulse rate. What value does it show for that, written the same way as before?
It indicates **81** bpm
